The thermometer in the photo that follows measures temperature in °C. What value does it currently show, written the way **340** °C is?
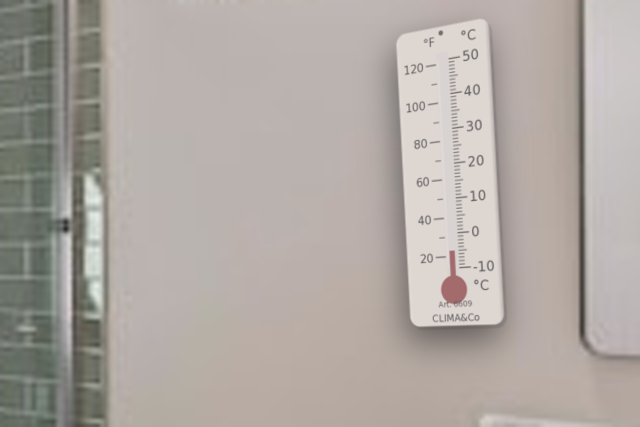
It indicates **-5** °C
